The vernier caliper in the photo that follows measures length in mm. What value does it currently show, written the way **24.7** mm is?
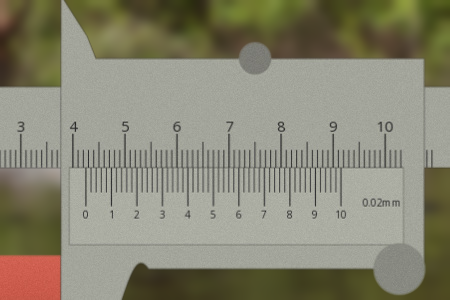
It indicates **42.5** mm
